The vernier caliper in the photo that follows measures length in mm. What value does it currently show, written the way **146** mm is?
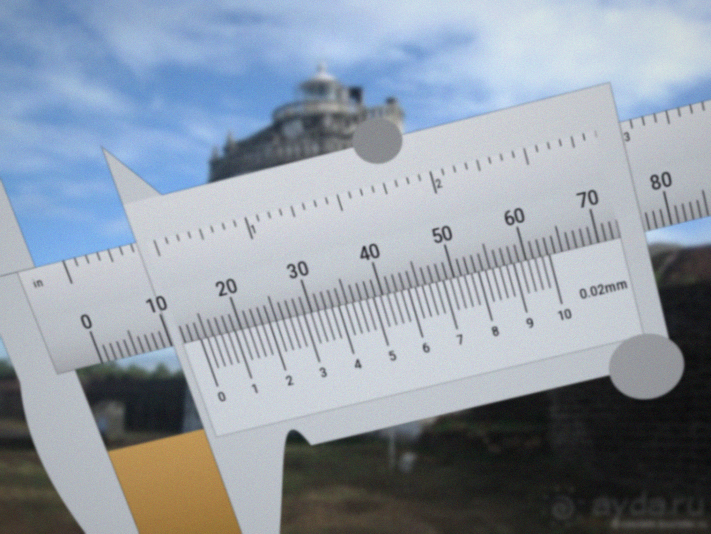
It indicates **14.2** mm
